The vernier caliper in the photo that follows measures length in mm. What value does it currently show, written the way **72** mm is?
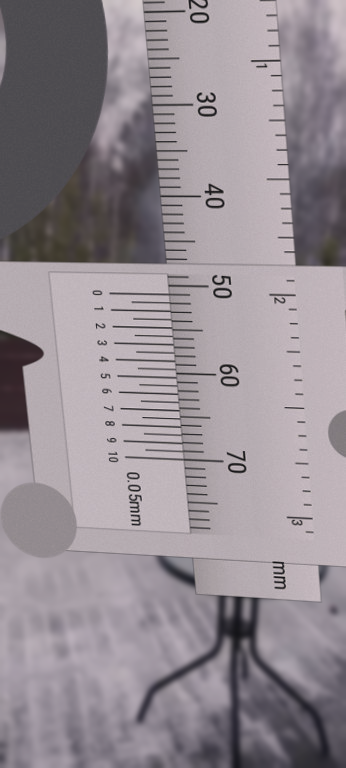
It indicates **51.0** mm
